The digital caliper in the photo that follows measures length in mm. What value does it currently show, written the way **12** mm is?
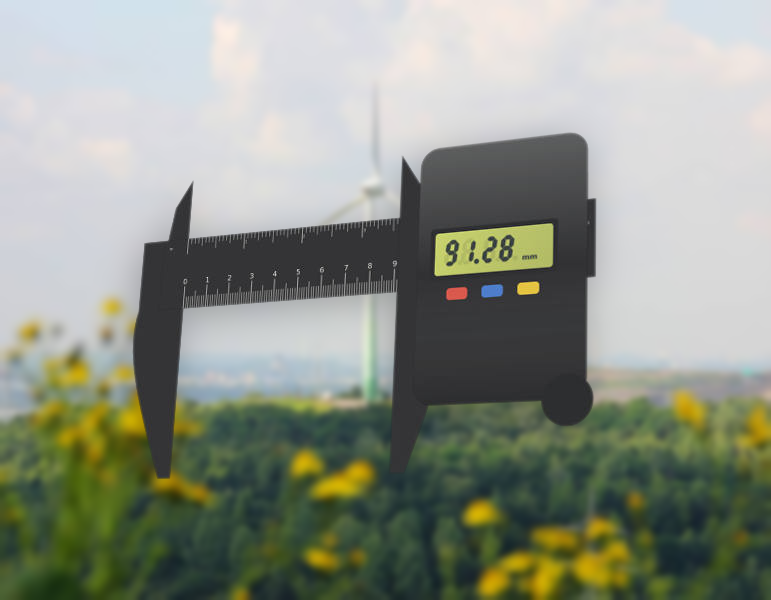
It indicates **91.28** mm
